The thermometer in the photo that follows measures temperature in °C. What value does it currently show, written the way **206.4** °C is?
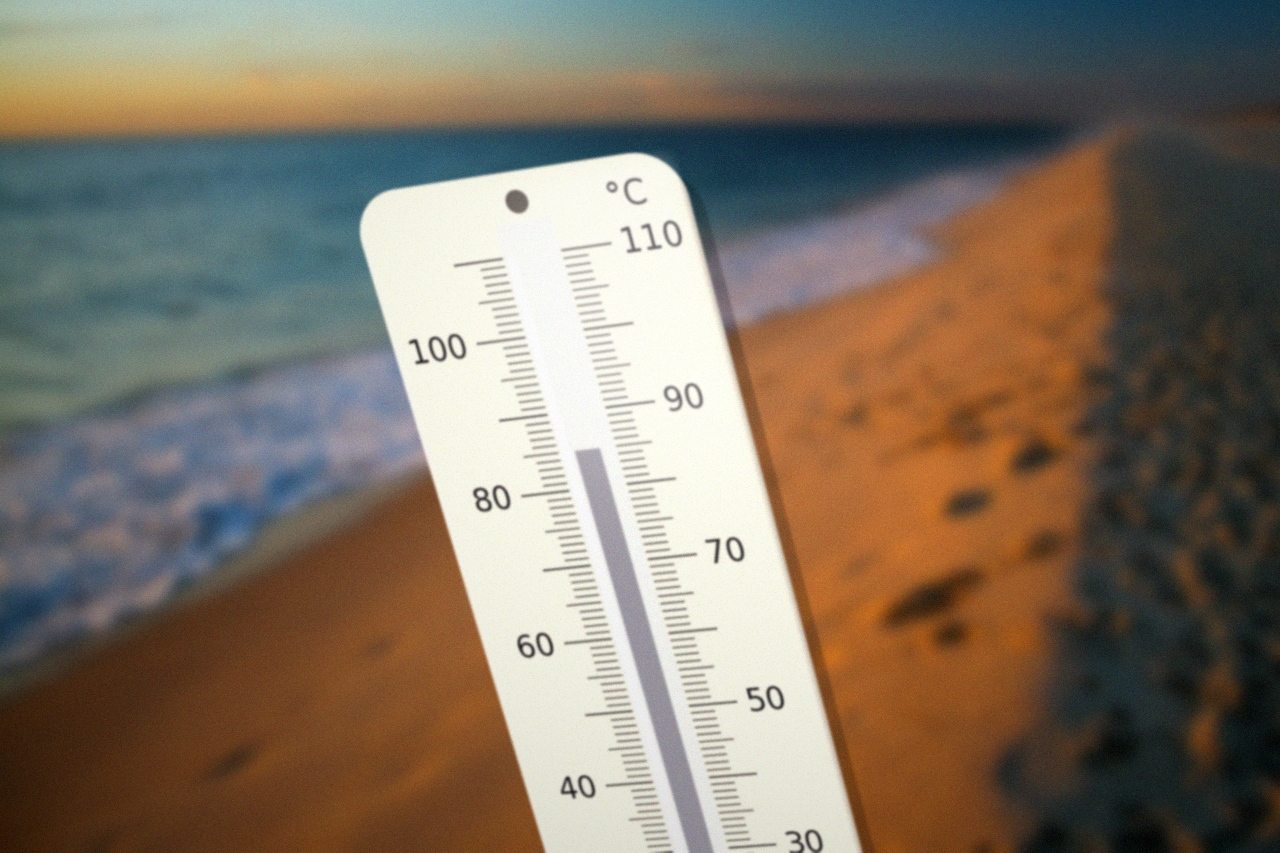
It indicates **85** °C
